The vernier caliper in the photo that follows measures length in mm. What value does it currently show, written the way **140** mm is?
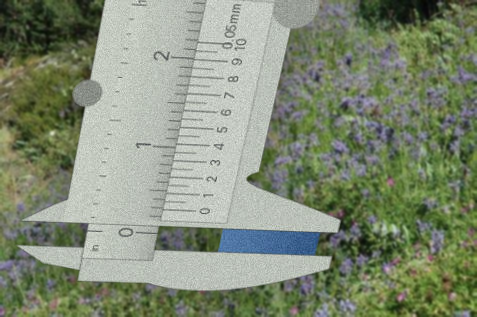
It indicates **2.8** mm
